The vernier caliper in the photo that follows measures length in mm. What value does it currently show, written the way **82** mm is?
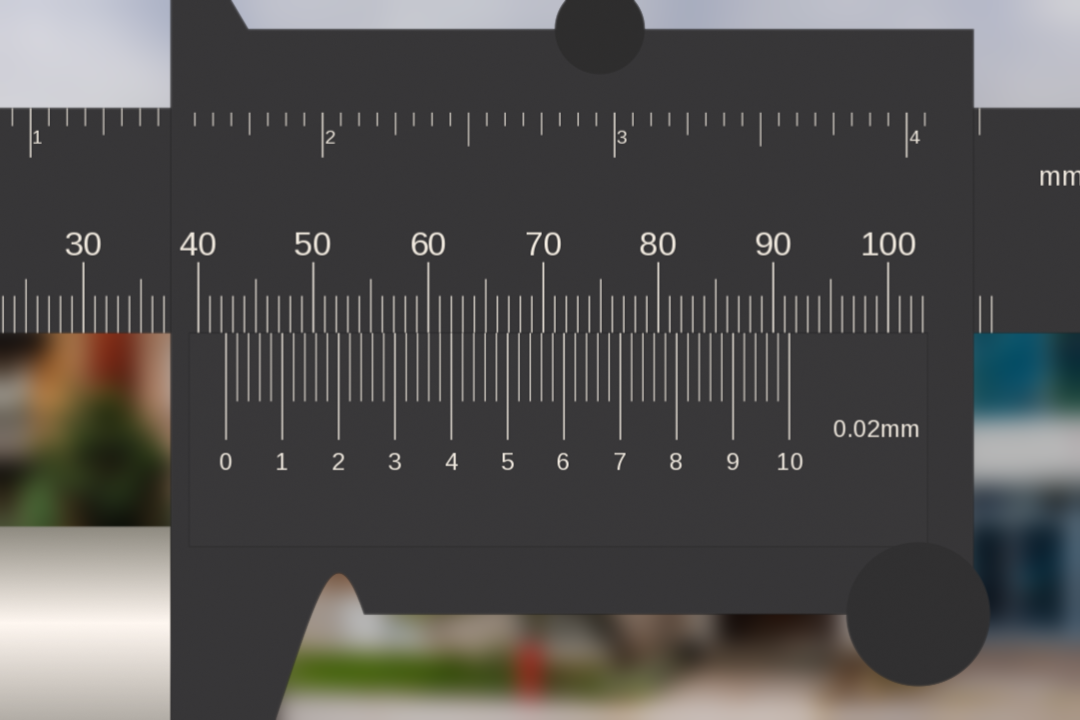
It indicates **42.4** mm
